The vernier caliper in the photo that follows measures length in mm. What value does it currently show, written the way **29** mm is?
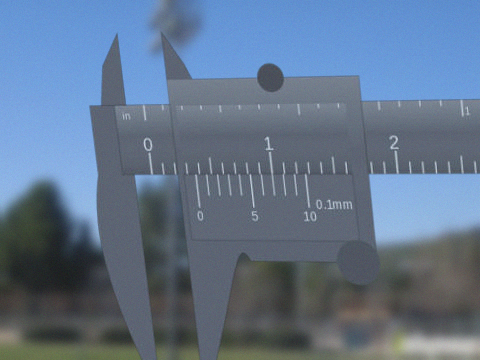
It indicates **3.7** mm
